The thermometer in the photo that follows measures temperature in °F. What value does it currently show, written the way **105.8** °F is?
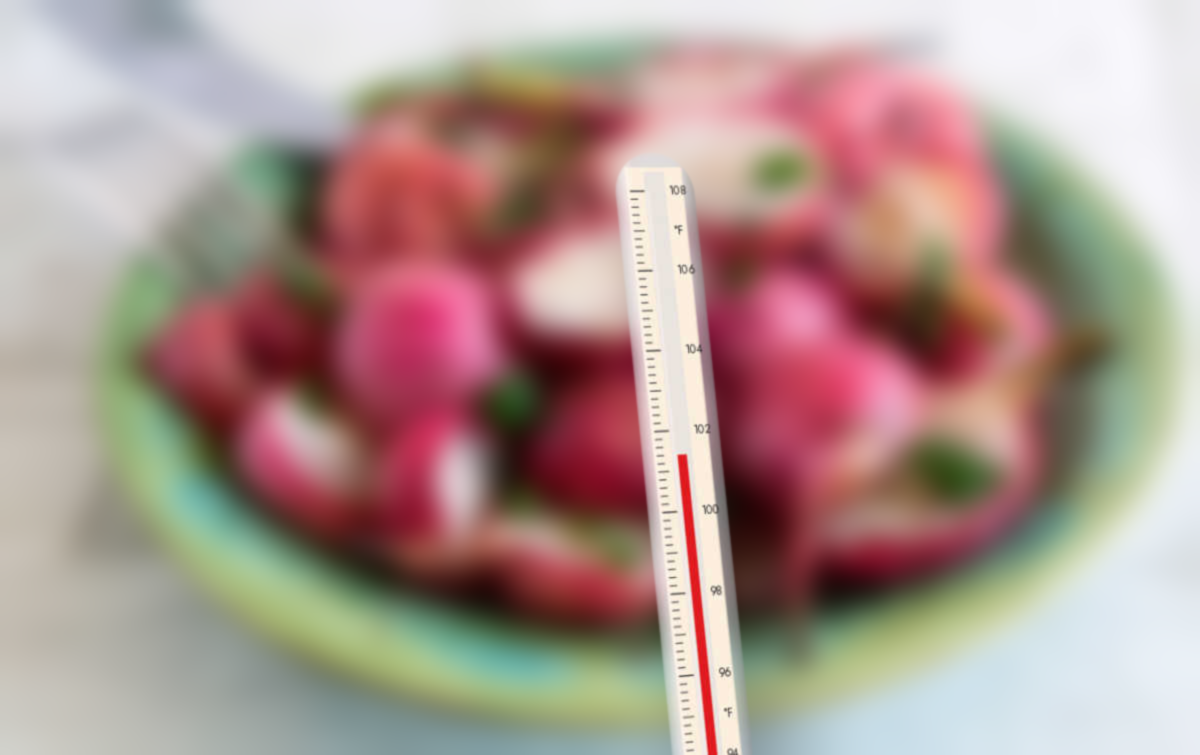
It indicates **101.4** °F
